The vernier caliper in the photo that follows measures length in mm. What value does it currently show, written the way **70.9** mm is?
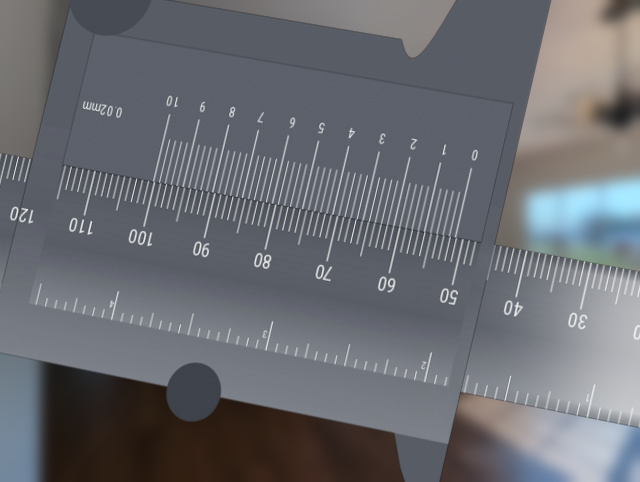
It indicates **51.2** mm
